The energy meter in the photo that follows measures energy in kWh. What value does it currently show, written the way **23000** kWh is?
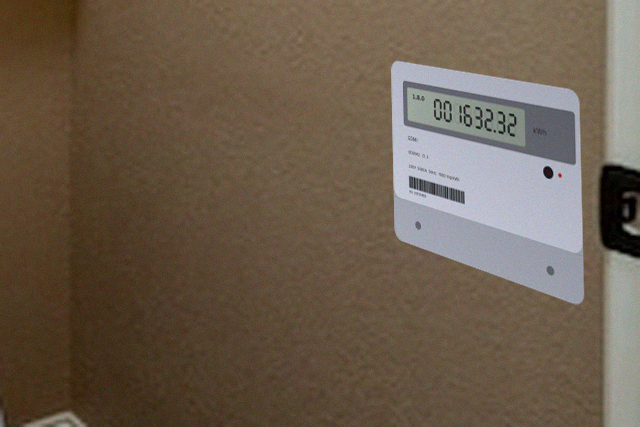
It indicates **1632.32** kWh
